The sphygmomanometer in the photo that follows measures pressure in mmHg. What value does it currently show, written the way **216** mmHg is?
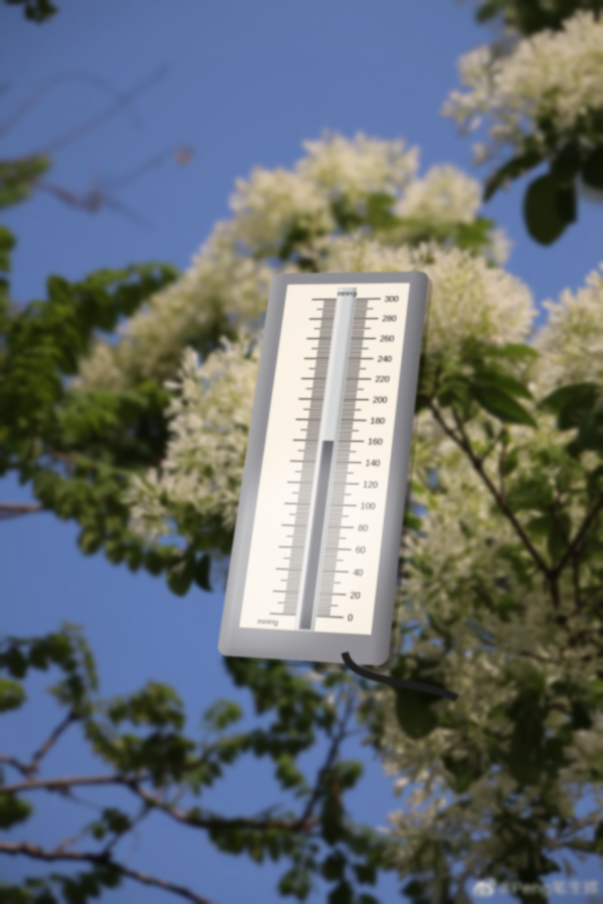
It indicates **160** mmHg
